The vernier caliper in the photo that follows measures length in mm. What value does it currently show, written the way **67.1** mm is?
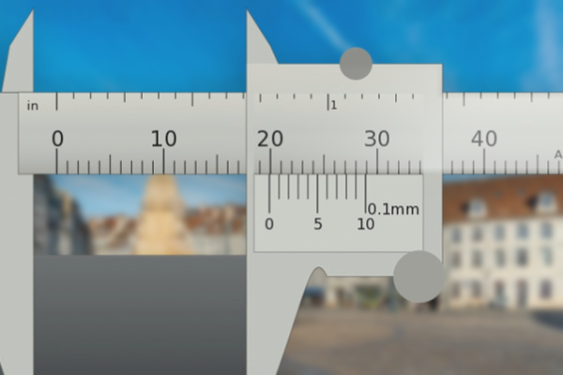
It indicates **19.9** mm
